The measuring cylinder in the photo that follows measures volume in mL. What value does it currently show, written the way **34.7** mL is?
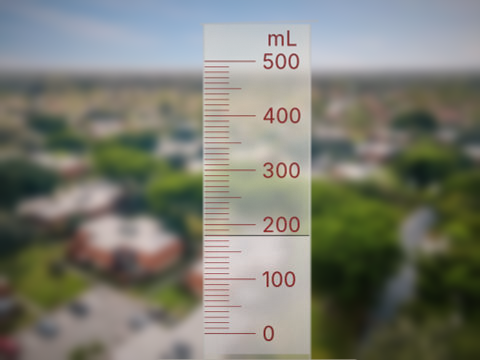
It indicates **180** mL
